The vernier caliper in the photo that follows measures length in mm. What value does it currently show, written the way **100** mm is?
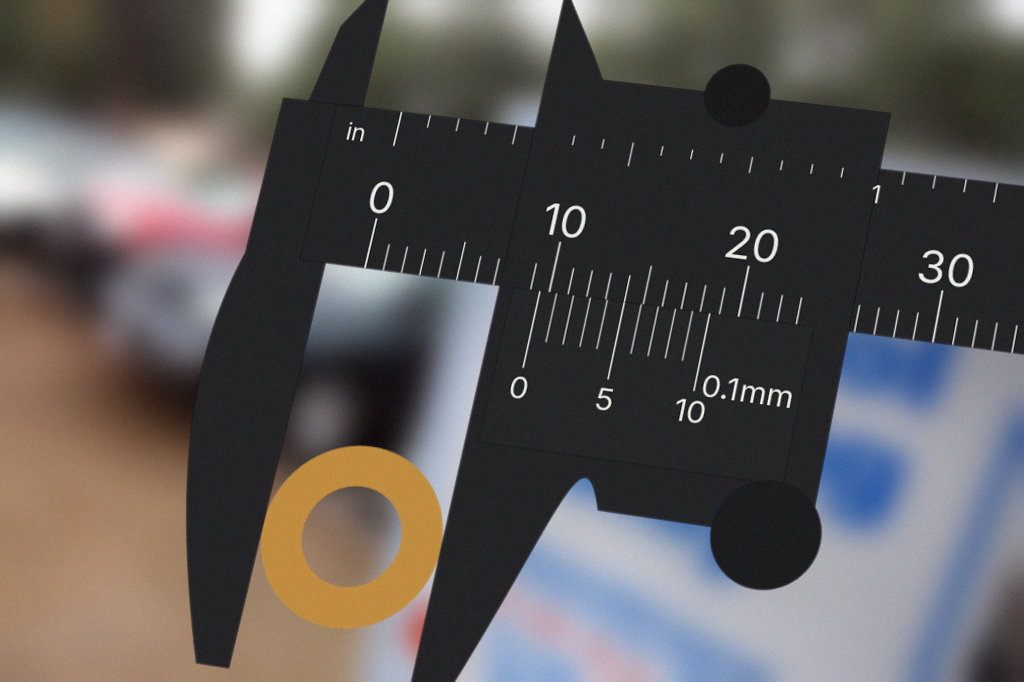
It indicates **9.5** mm
